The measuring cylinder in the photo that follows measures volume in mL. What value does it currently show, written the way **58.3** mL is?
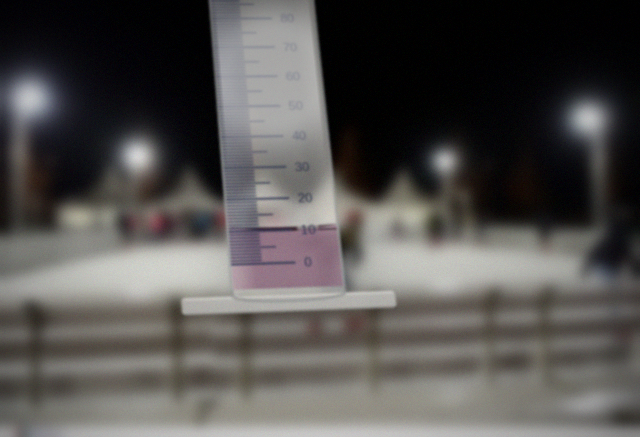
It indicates **10** mL
